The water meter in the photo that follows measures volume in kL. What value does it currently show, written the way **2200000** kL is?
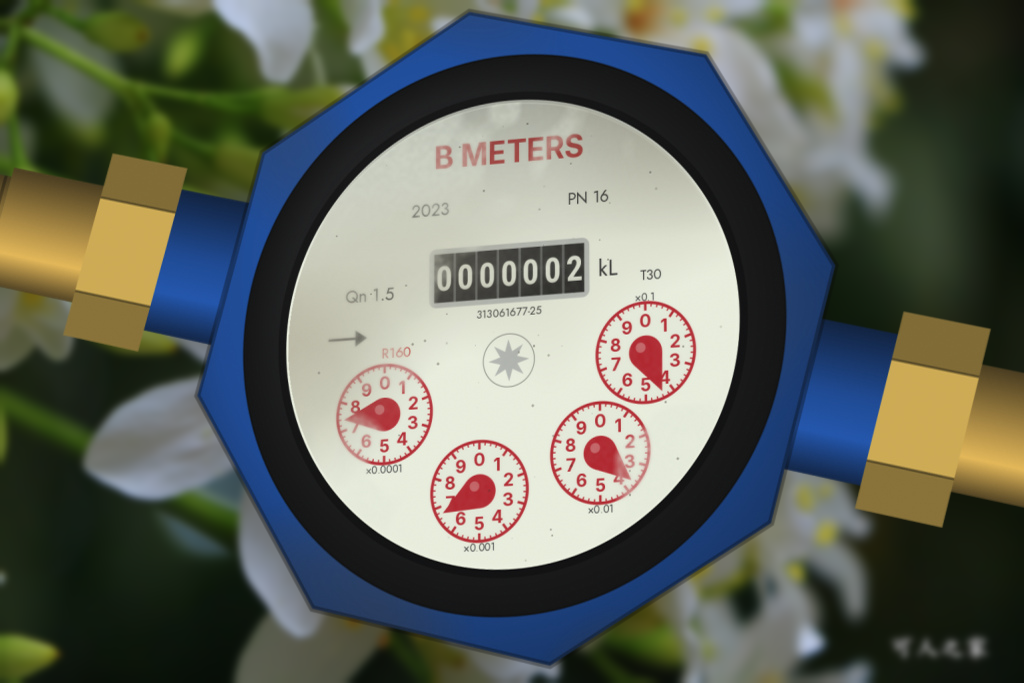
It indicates **2.4367** kL
